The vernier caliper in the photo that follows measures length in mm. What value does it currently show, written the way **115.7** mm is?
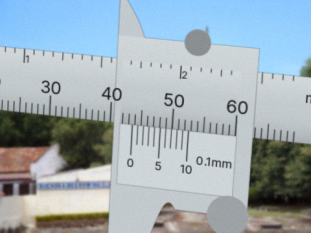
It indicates **43.6** mm
